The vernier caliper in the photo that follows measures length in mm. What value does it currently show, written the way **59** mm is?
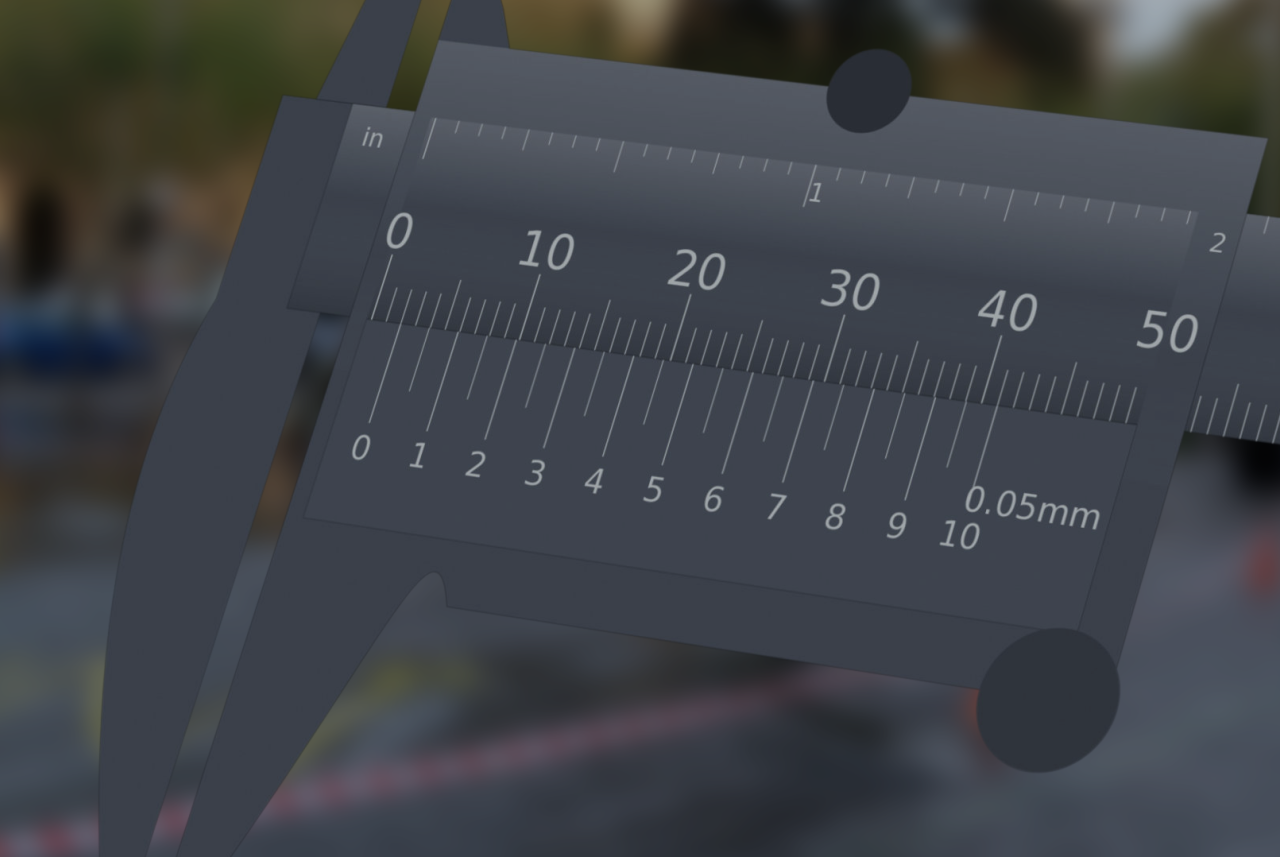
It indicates **2.0** mm
